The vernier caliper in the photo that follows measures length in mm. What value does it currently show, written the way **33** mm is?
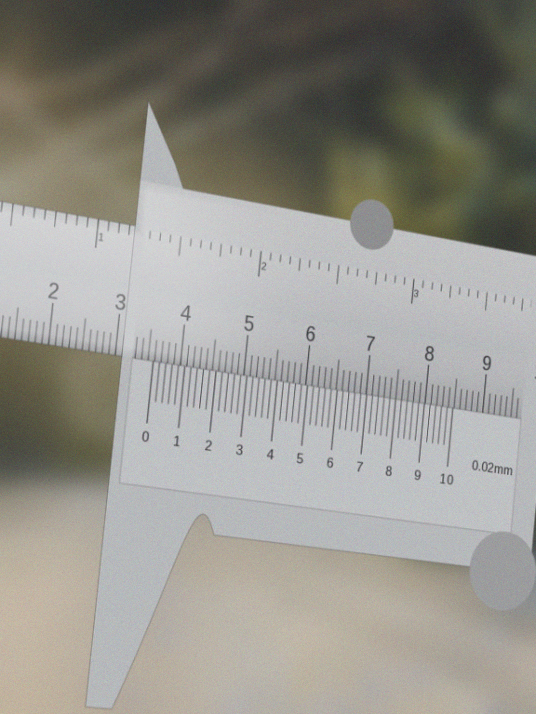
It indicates **35.8** mm
